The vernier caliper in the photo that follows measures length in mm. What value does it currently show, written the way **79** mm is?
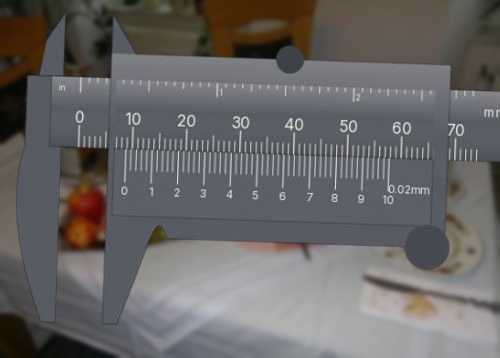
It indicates **8.8** mm
